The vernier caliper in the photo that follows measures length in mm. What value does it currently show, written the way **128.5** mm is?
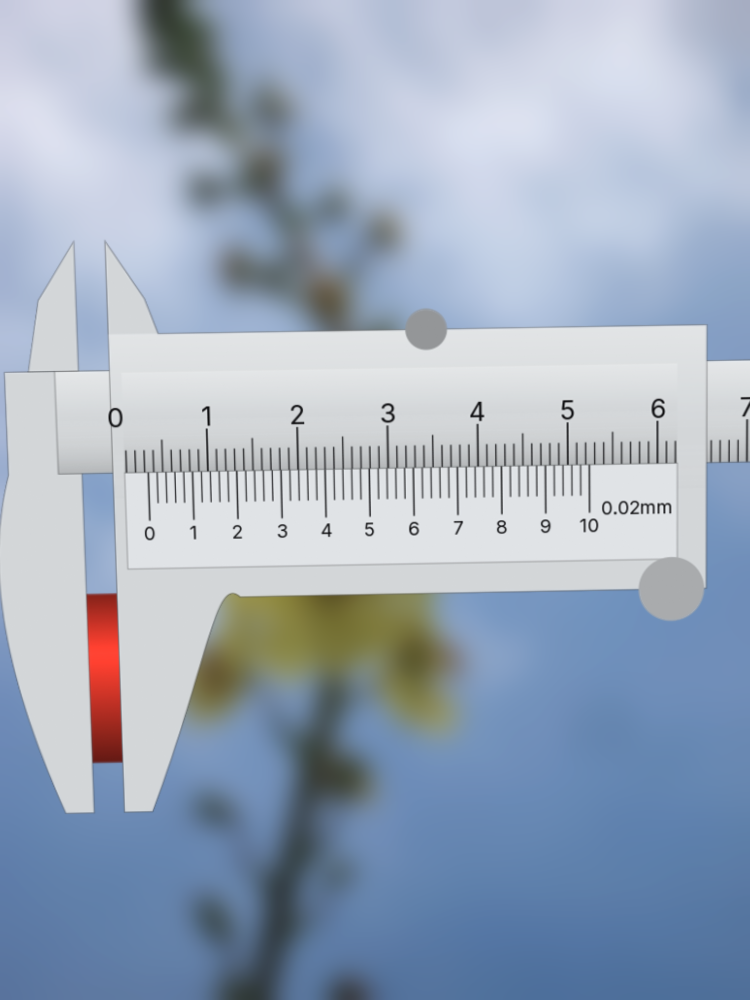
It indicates **3.4** mm
